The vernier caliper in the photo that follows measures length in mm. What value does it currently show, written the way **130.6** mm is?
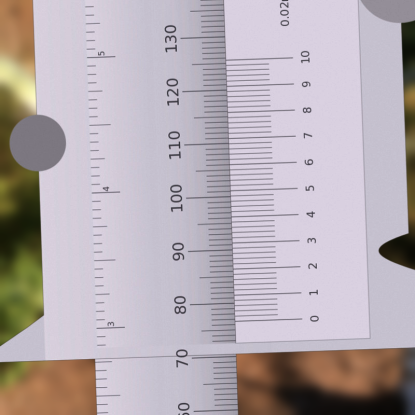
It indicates **76.6** mm
